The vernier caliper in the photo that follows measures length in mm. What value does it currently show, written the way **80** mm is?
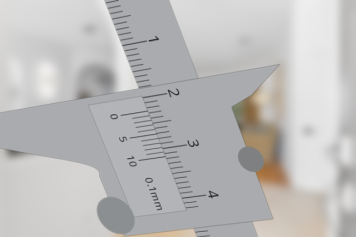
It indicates **22.6** mm
